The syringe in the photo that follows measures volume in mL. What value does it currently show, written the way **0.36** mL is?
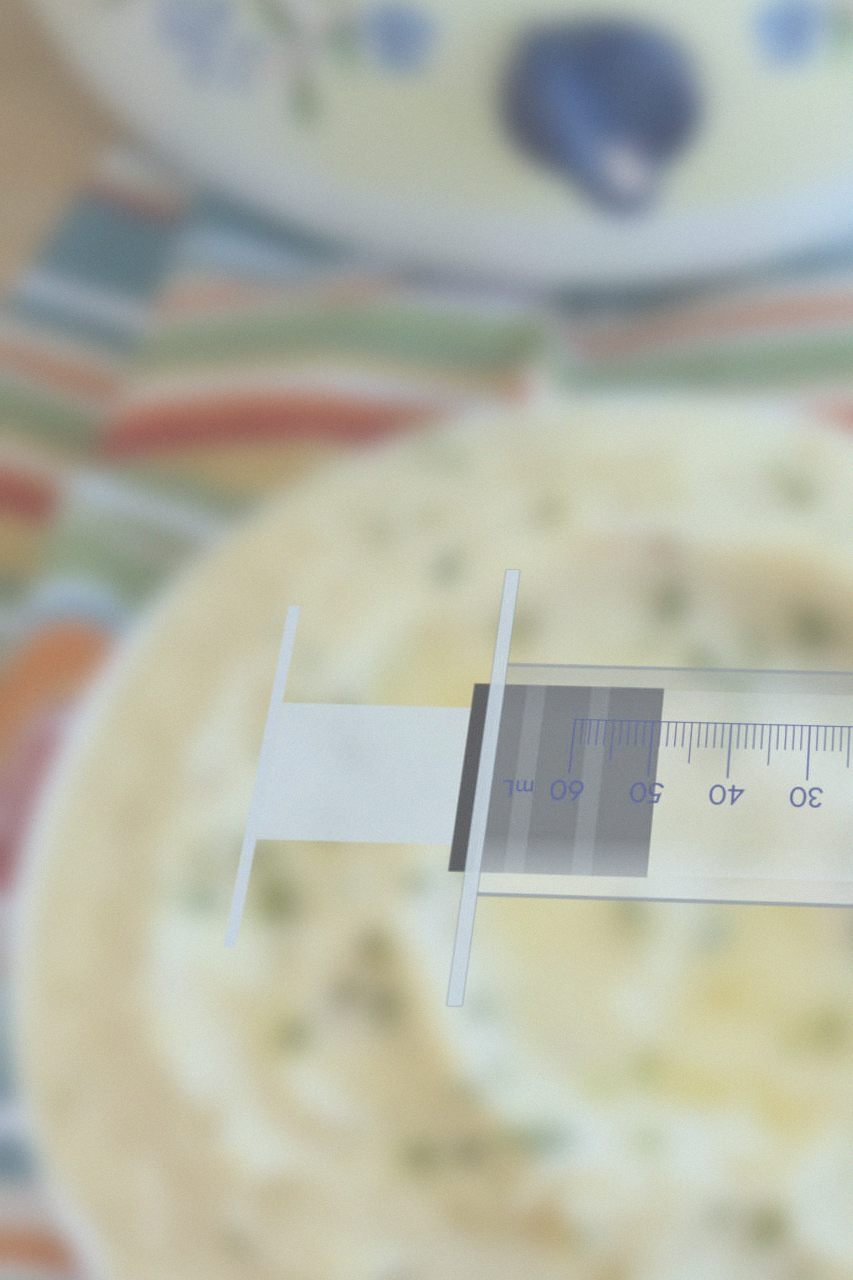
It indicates **49** mL
